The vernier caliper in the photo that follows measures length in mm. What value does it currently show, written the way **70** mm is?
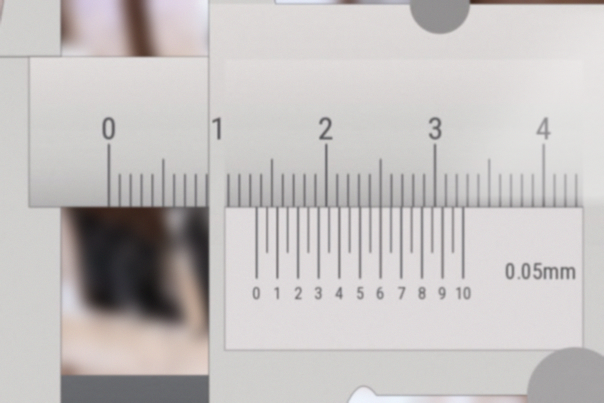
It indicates **13.6** mm
